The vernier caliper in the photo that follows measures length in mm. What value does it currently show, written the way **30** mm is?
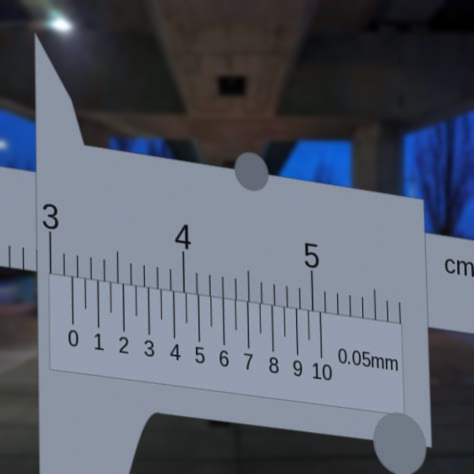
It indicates **31.6** mm
